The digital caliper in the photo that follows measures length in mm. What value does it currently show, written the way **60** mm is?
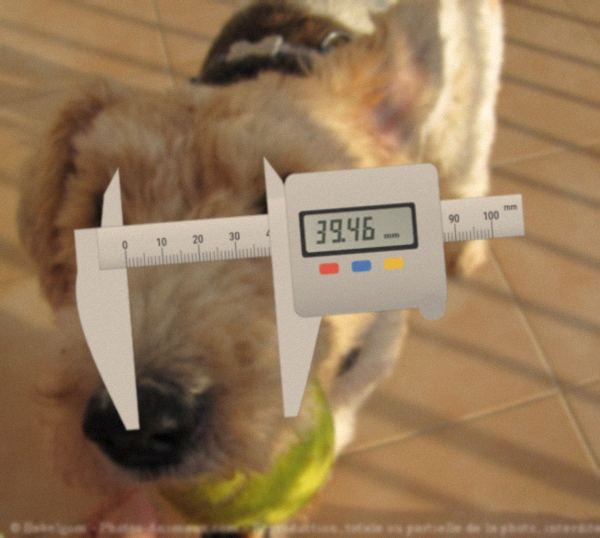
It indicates **39.46** mm
